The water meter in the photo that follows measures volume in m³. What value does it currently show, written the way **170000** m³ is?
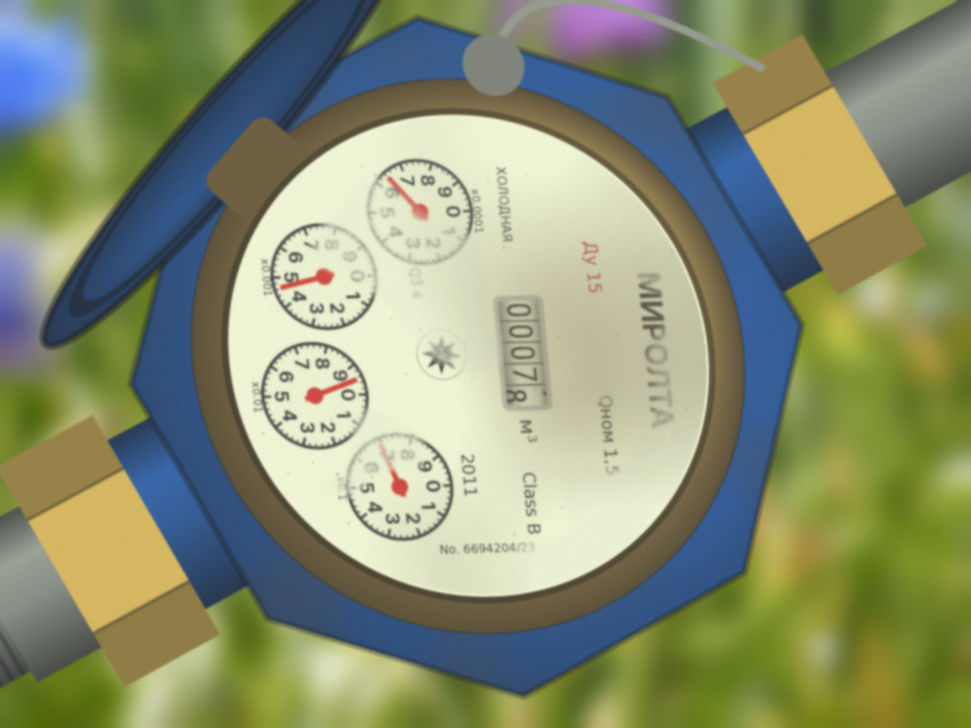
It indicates **77.6946** m³
